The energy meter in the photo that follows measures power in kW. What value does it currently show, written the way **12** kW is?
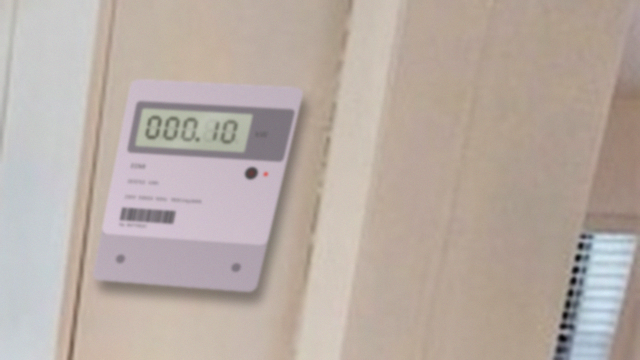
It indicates **0.10** kW
